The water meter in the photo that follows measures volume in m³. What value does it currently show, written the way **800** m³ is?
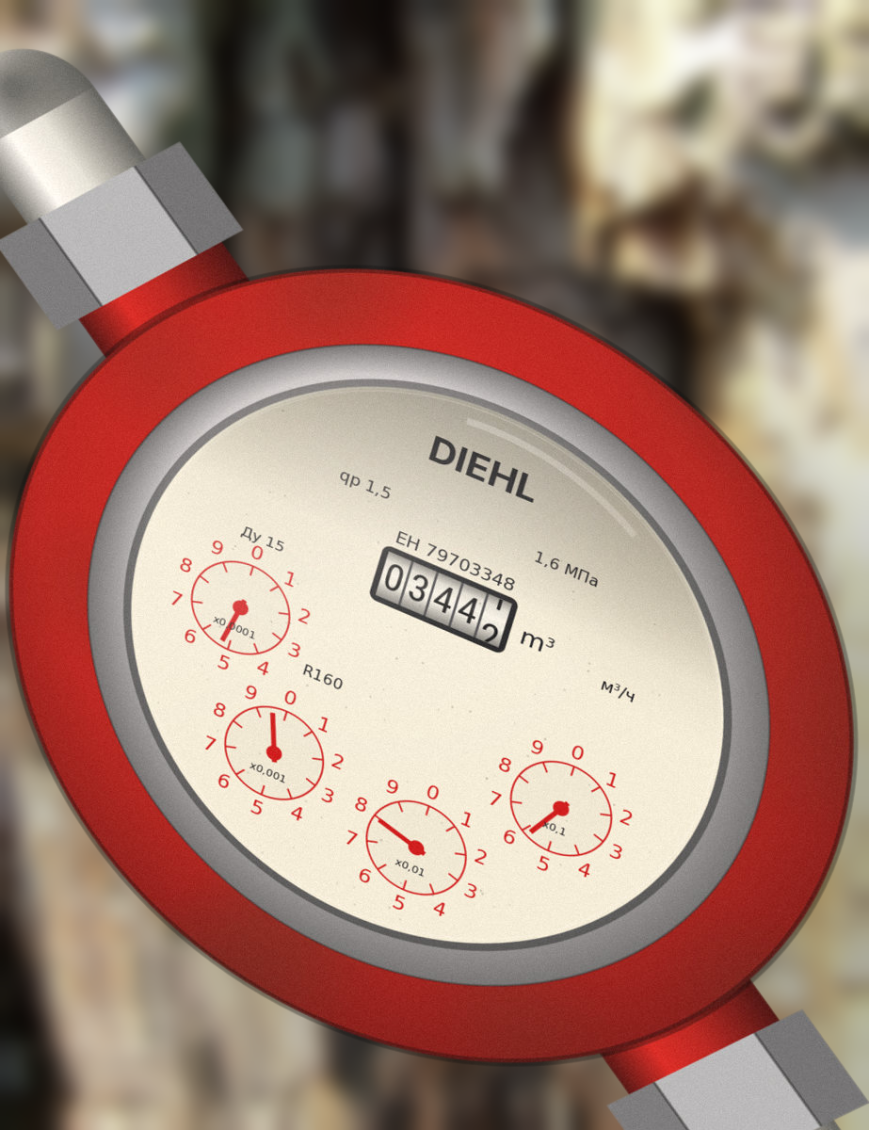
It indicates **3441.5795** m³
